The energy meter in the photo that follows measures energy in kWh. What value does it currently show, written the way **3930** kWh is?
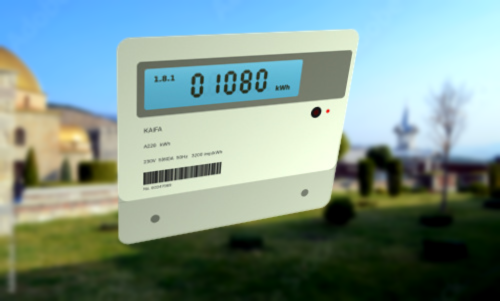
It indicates **1080** kWh
